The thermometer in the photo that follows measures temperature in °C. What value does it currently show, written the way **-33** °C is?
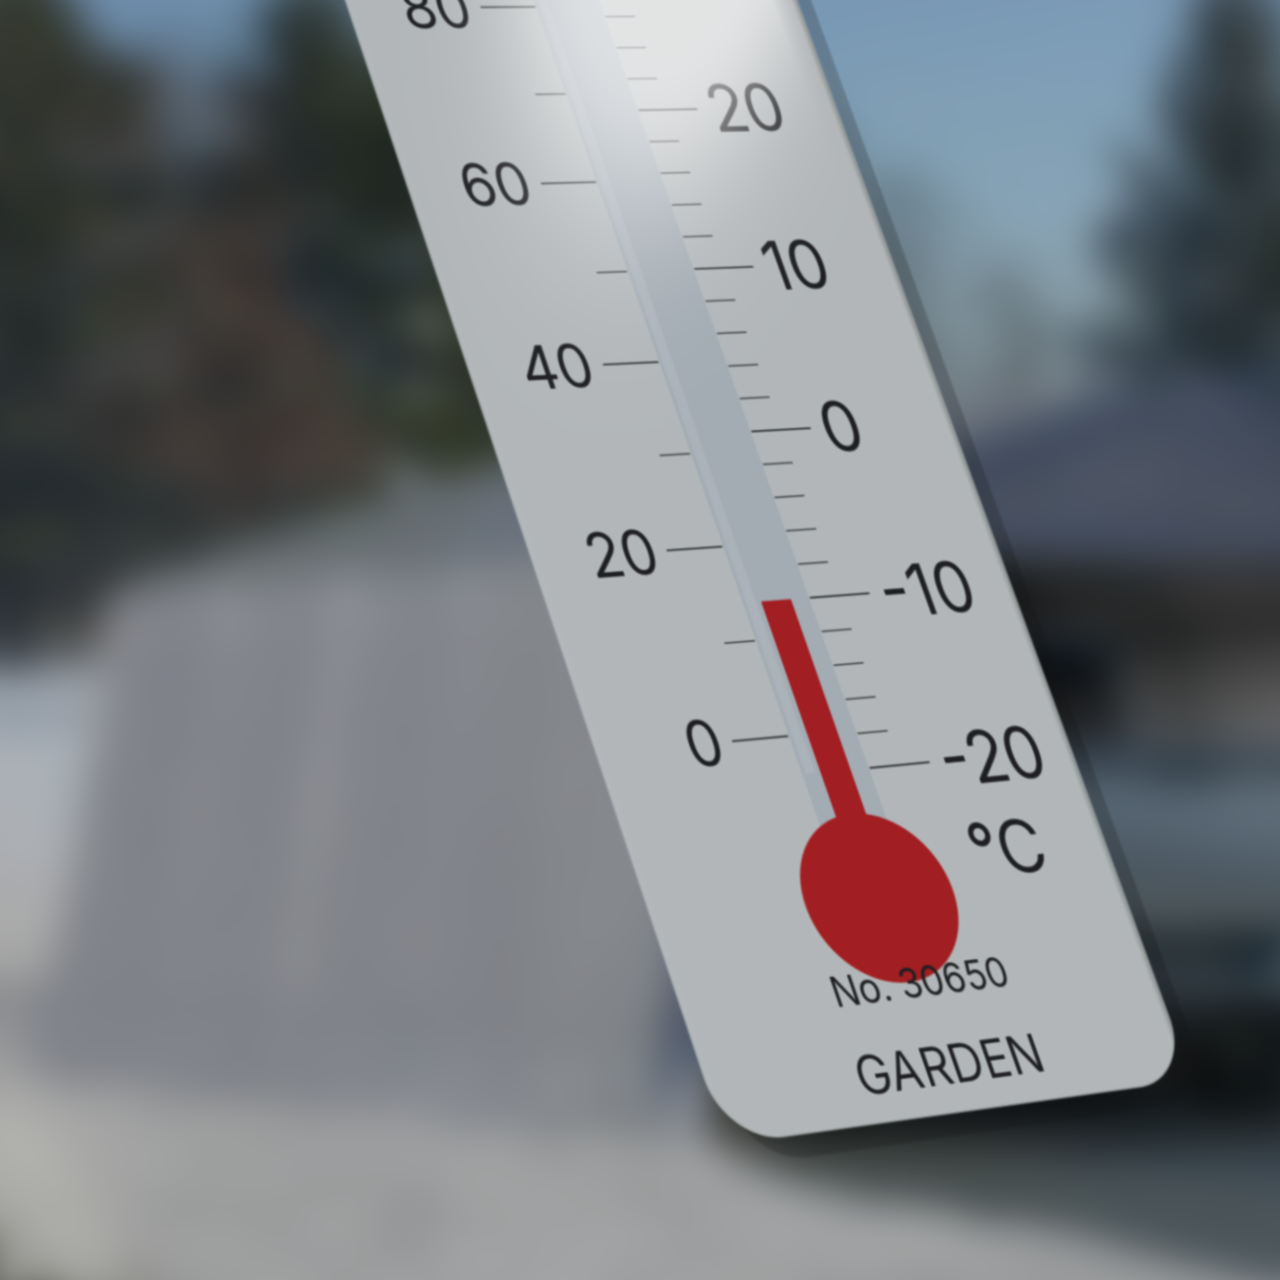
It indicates **-10** °C
